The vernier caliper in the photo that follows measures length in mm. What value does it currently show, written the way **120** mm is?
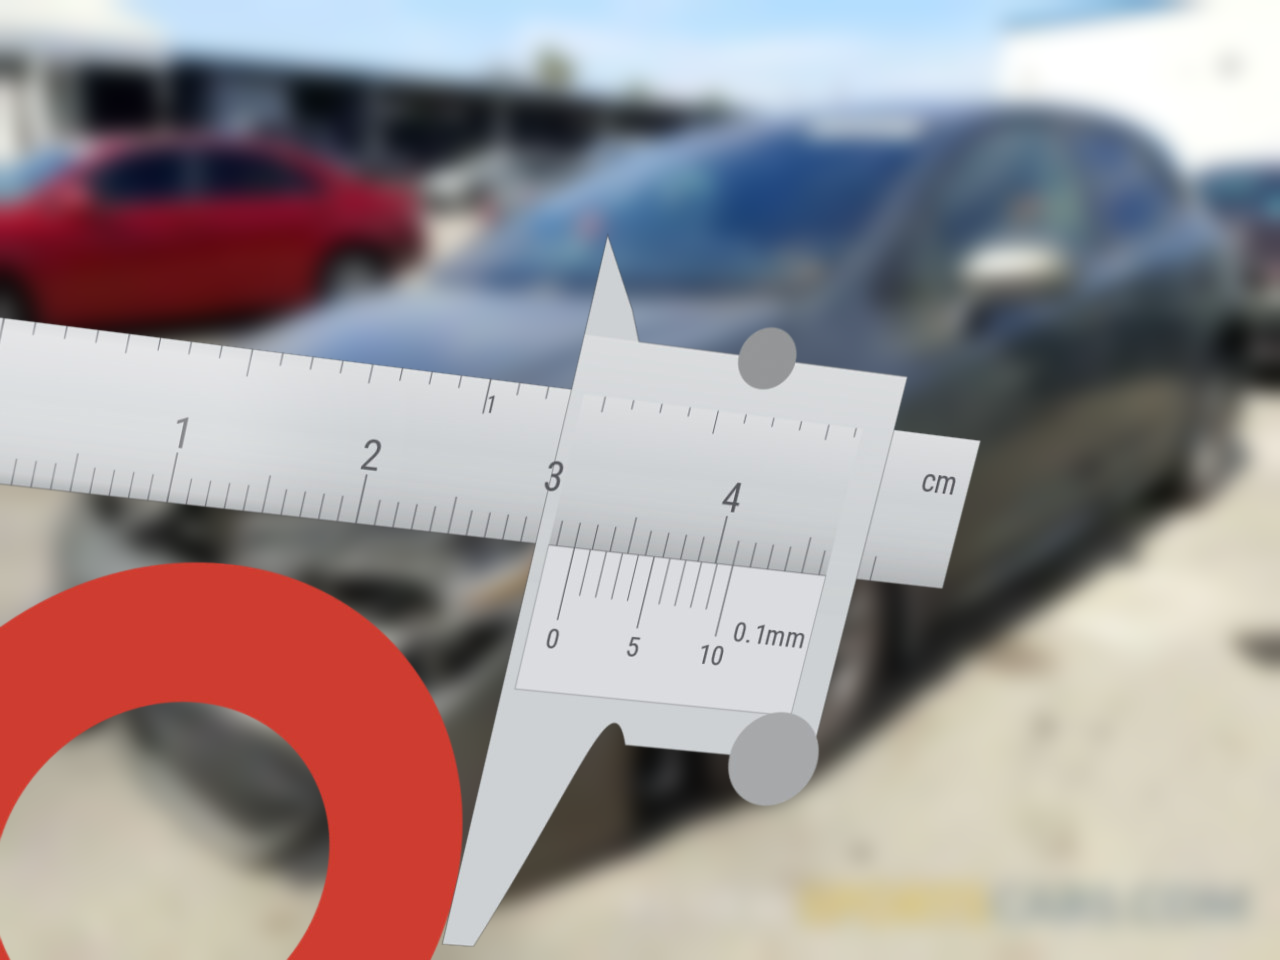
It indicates **32.0** mm
